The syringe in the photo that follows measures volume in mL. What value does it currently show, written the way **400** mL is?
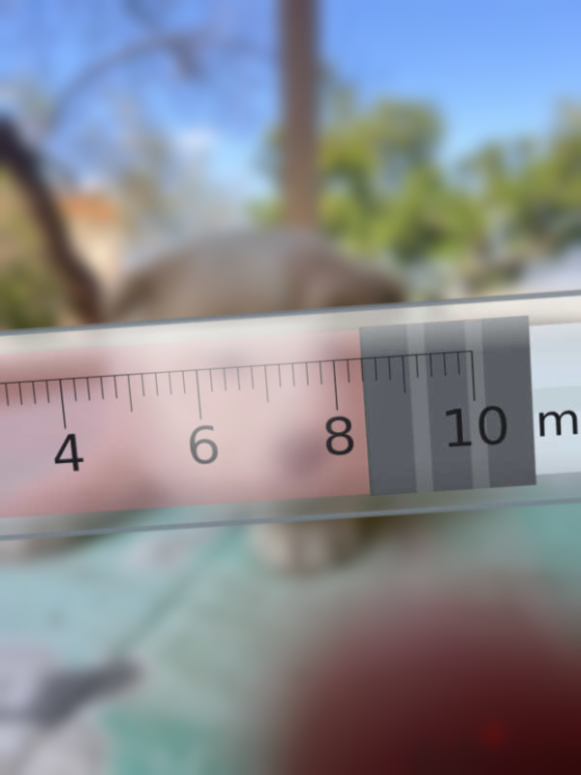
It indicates **8.4** mL
